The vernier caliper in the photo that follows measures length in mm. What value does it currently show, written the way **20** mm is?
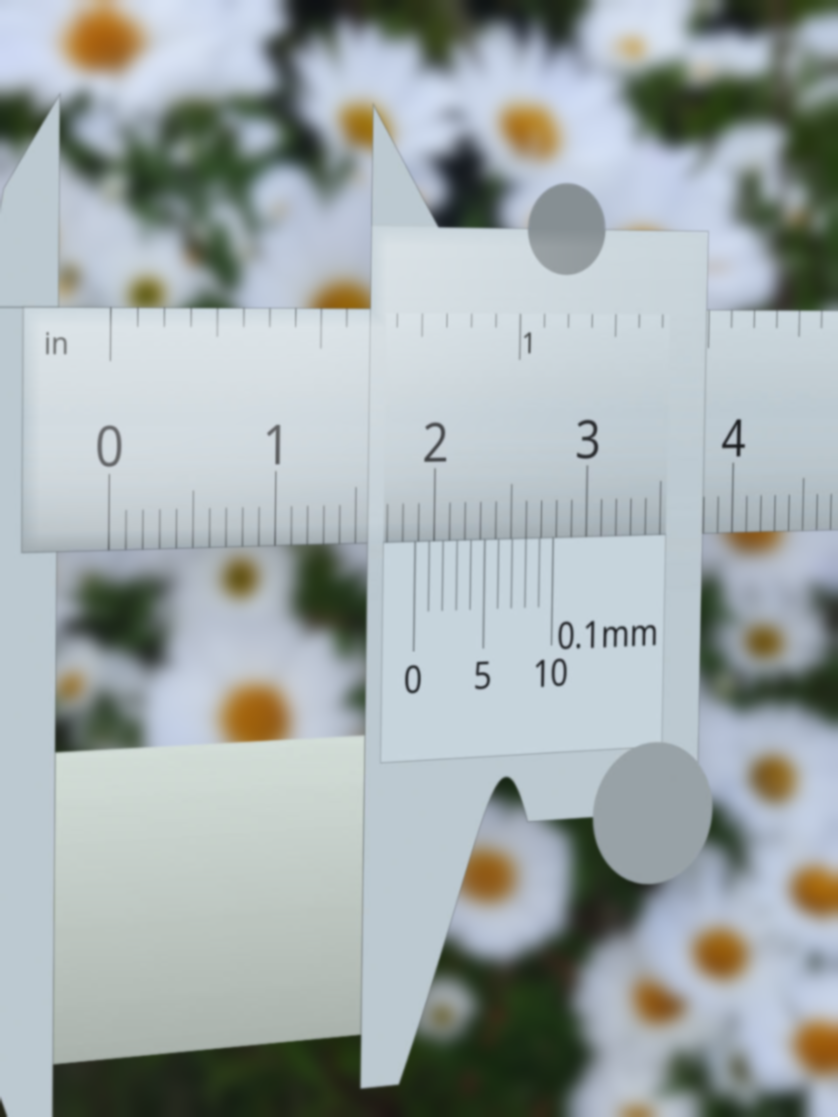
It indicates **18.8** mm
